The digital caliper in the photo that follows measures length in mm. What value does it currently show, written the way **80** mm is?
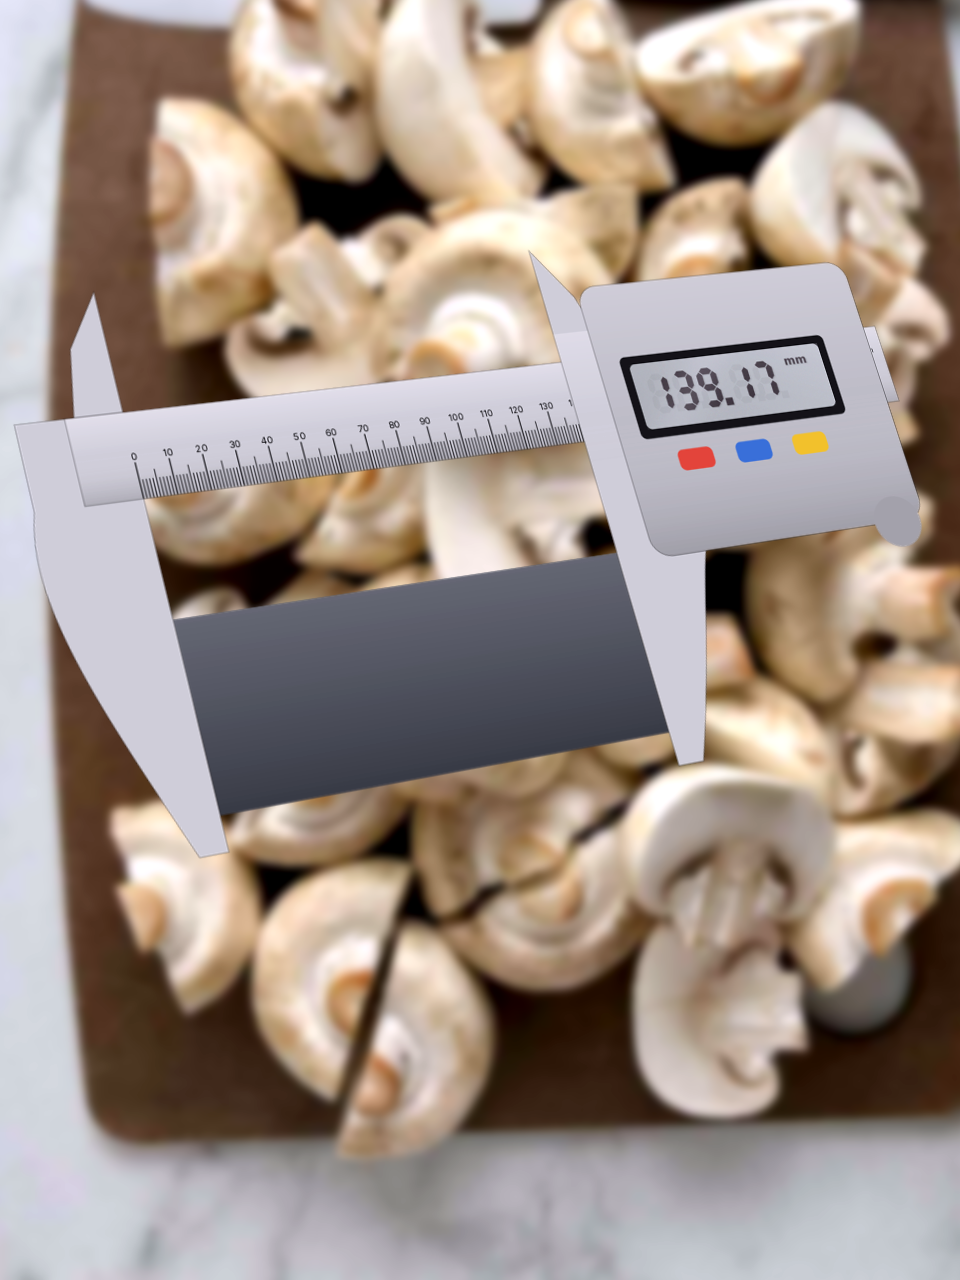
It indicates **139.17** mm
